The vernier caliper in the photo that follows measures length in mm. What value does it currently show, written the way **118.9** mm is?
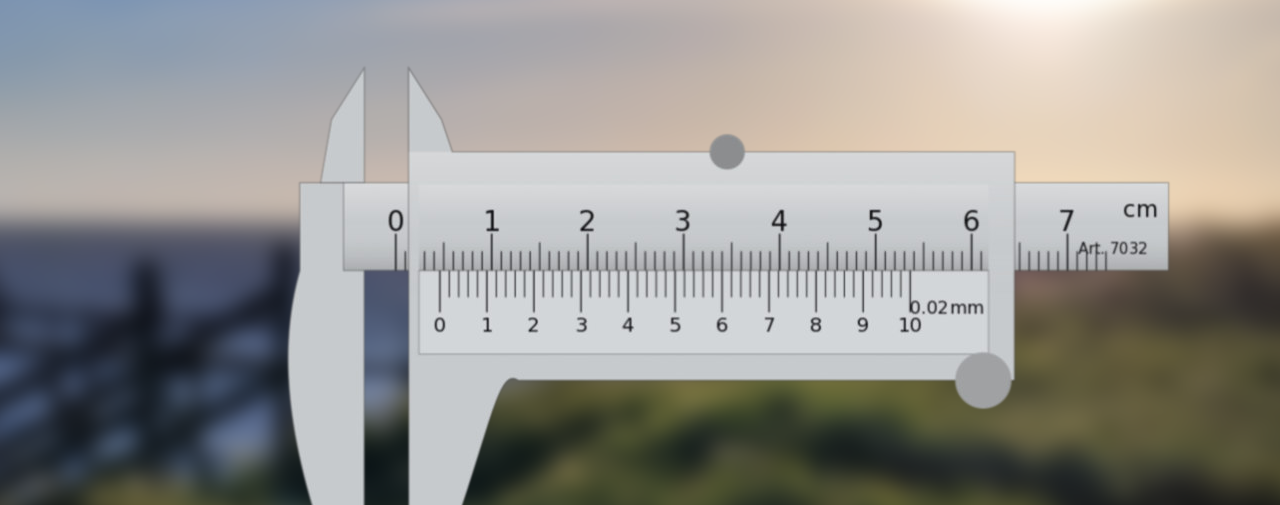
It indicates **4.6** mm
